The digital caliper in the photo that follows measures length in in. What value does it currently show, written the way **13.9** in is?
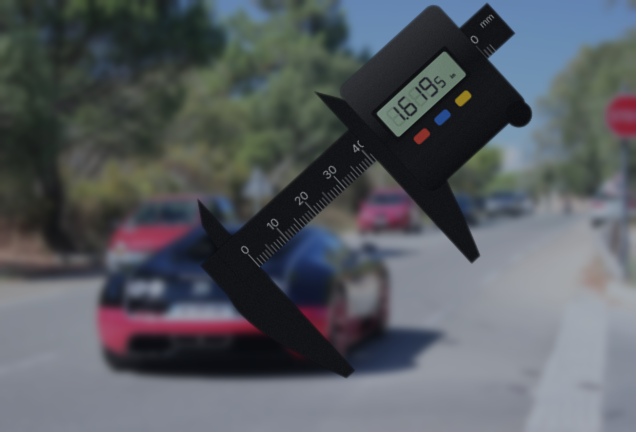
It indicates **1.6195** in
